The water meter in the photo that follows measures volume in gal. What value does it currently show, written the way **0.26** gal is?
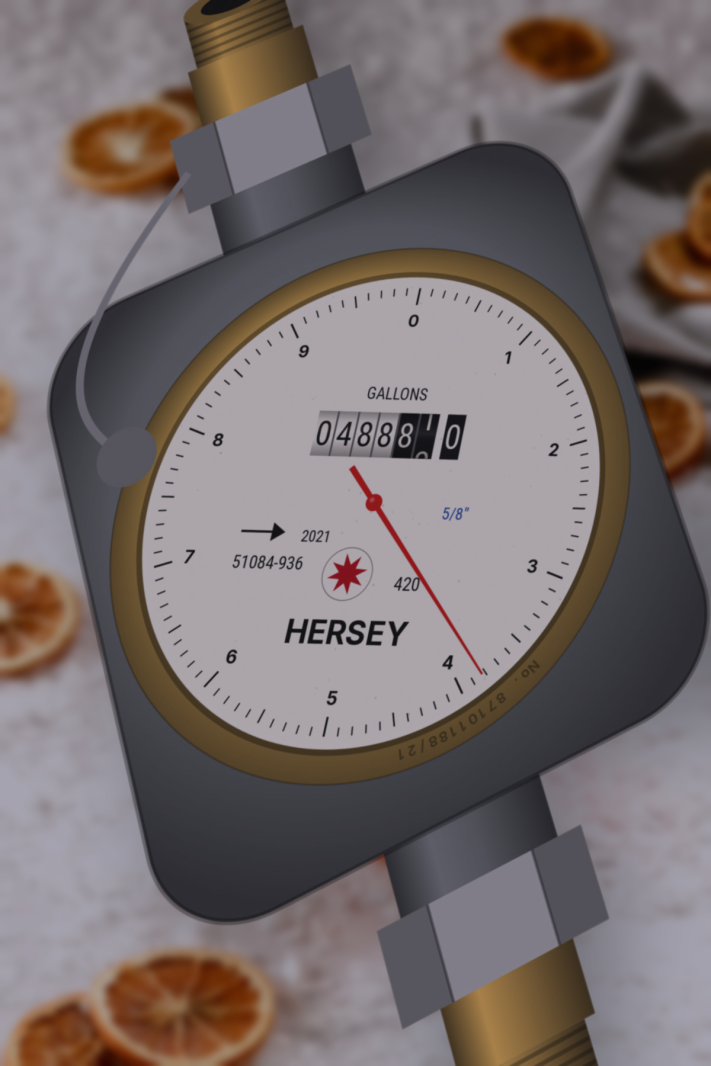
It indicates **488813.8** gal
